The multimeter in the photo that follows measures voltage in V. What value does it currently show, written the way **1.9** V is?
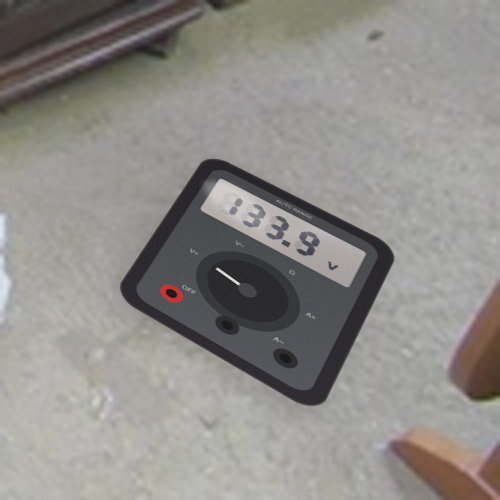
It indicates **133.9** V
